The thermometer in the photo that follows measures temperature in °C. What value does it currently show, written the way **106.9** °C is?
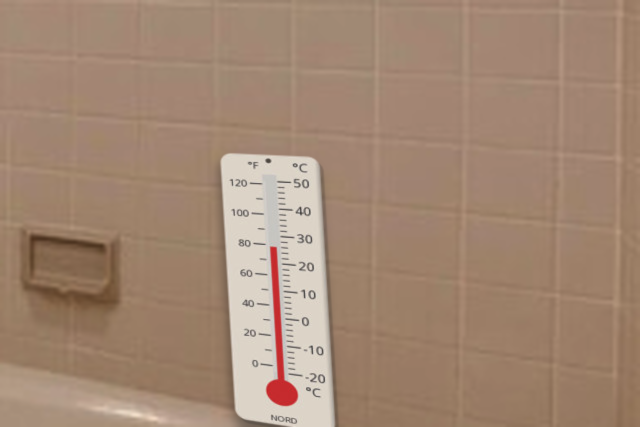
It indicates **26** °C
